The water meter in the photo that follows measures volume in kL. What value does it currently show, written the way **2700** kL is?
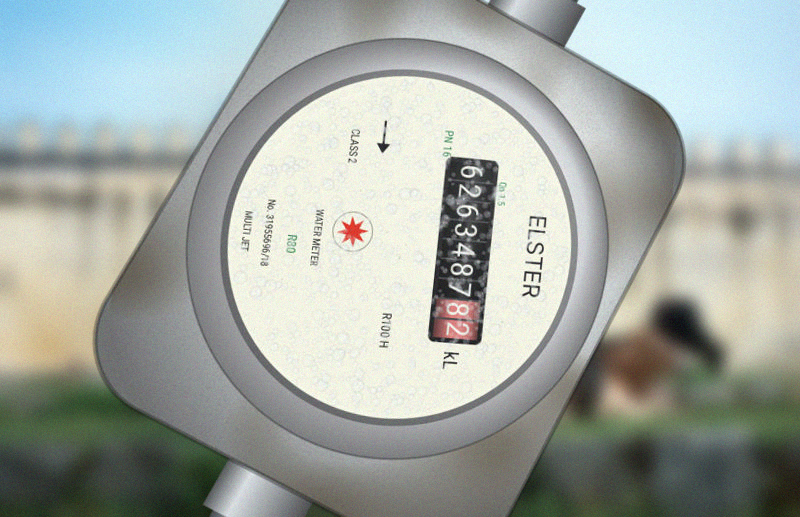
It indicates **6263487.82** kL
